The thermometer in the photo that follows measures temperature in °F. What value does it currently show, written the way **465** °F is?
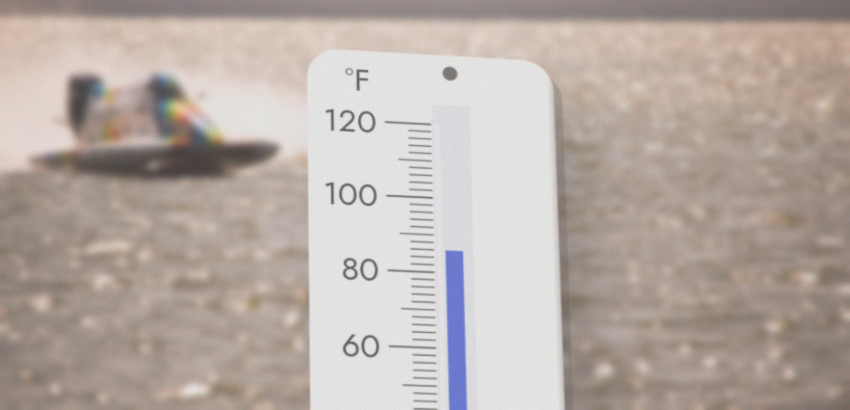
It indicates **86** °F
